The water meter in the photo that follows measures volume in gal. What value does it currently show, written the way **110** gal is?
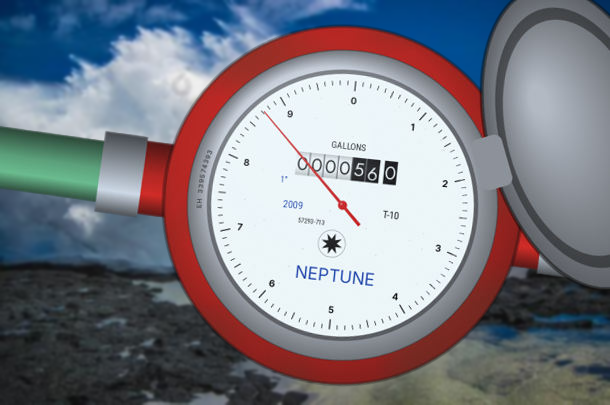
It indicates **558.7** gal
